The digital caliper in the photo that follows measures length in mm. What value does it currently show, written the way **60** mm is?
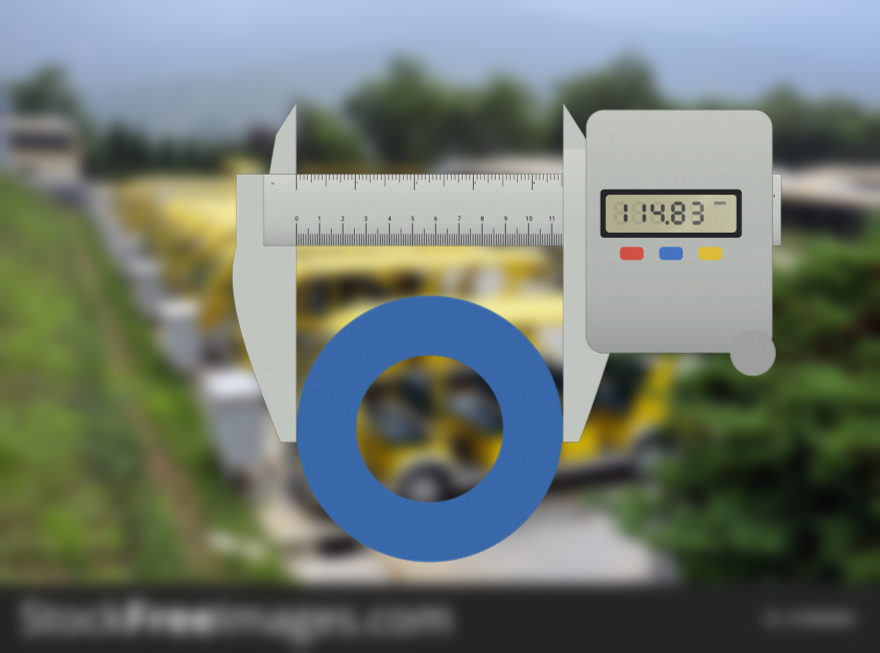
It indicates **114.83** mm
